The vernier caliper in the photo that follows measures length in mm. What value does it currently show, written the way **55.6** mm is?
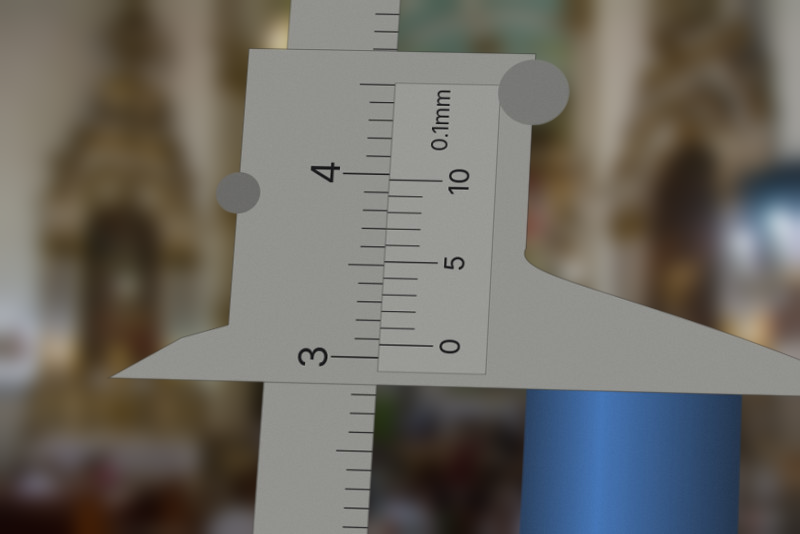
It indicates **30.7** mm
